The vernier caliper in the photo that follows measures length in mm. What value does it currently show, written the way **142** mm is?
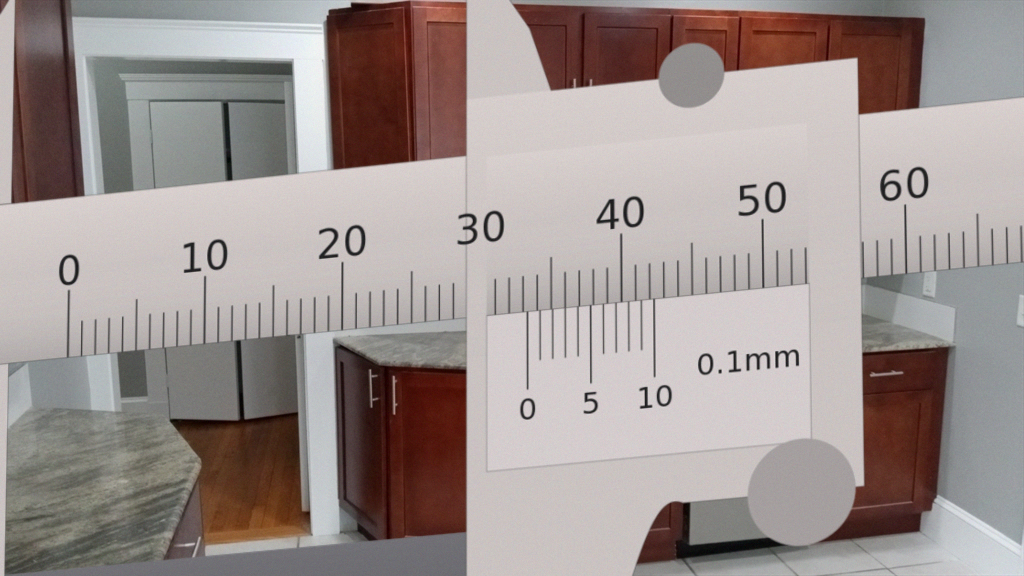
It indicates **33.3** mm
